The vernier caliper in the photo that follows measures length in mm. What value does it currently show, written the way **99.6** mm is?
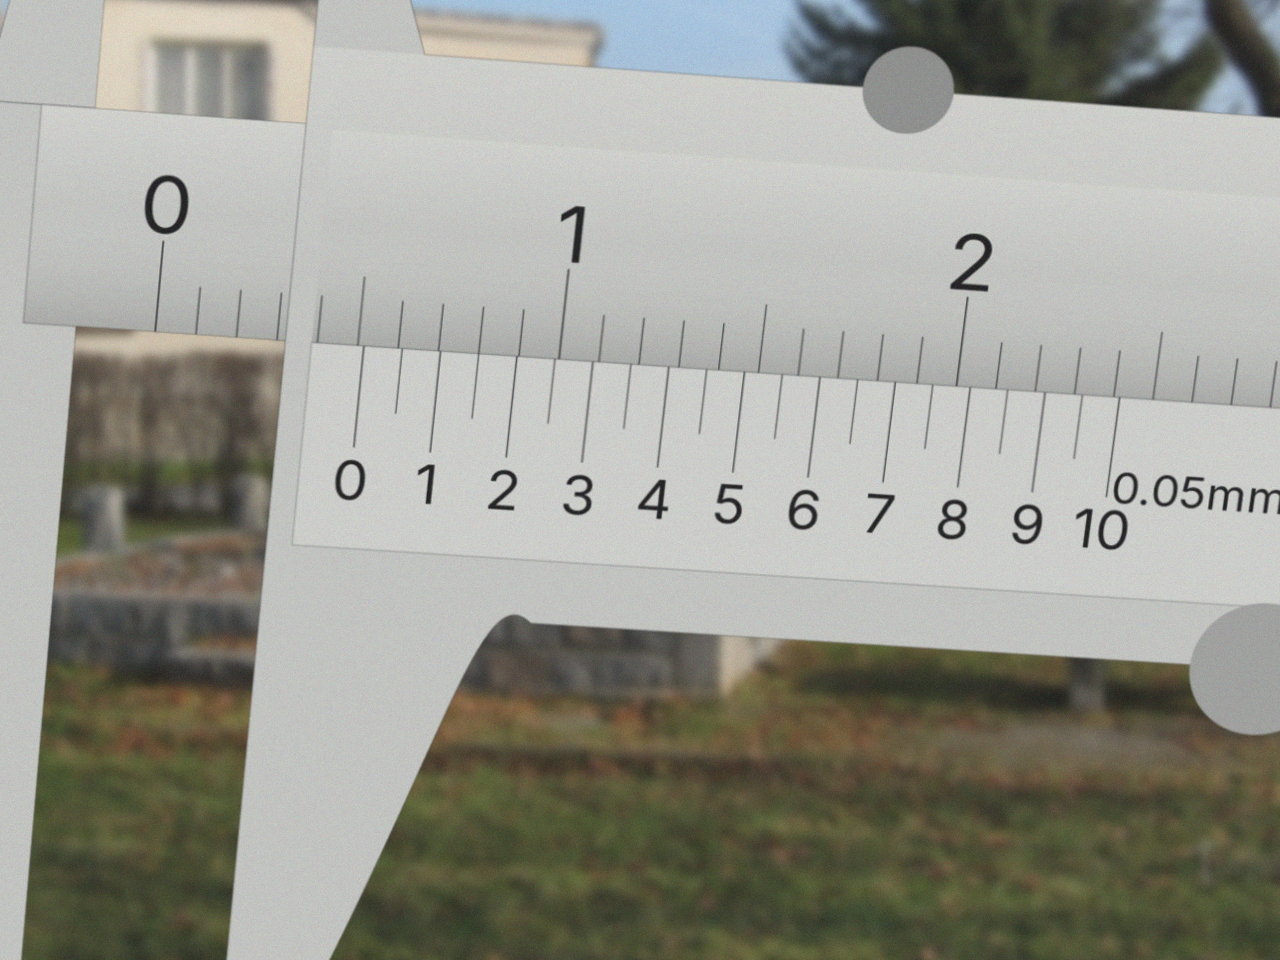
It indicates **5.15** mm
